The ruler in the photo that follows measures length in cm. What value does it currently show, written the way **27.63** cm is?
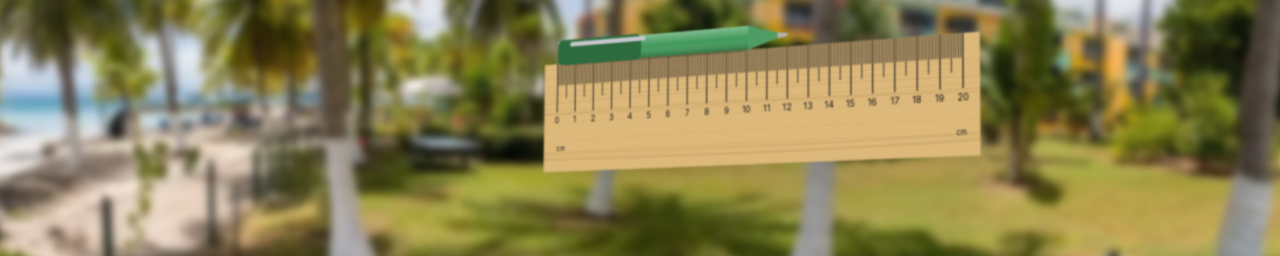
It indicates **12** cm
